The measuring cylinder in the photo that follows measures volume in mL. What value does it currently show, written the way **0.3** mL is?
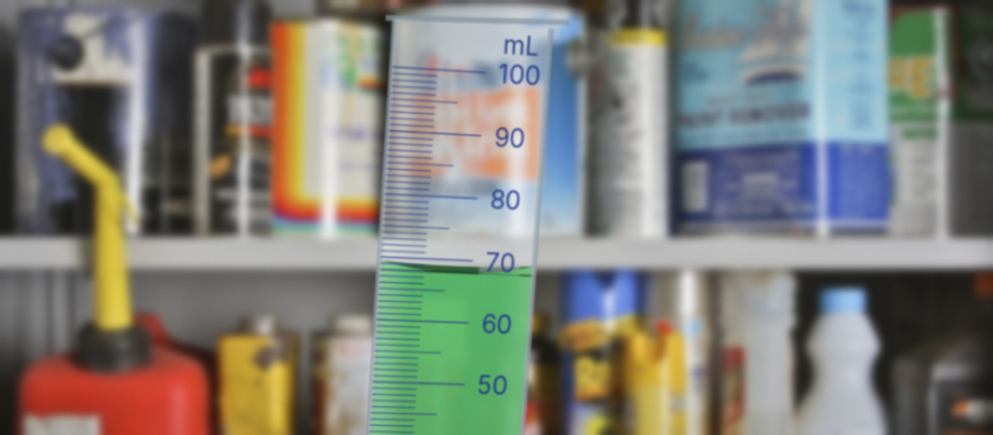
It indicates **68** mL
